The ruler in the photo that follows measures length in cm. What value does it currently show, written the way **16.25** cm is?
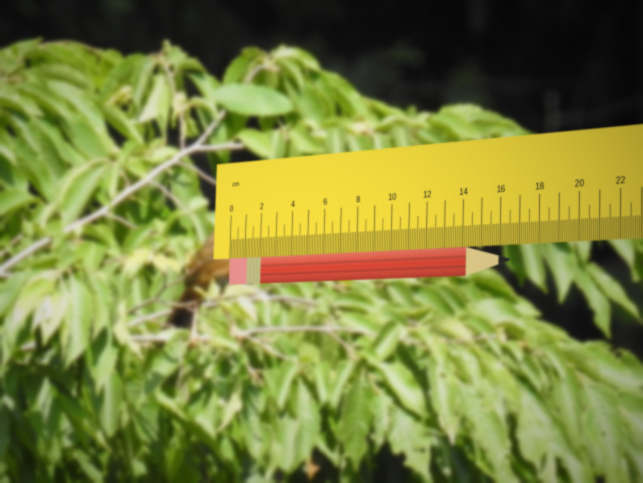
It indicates **16.5** cm
